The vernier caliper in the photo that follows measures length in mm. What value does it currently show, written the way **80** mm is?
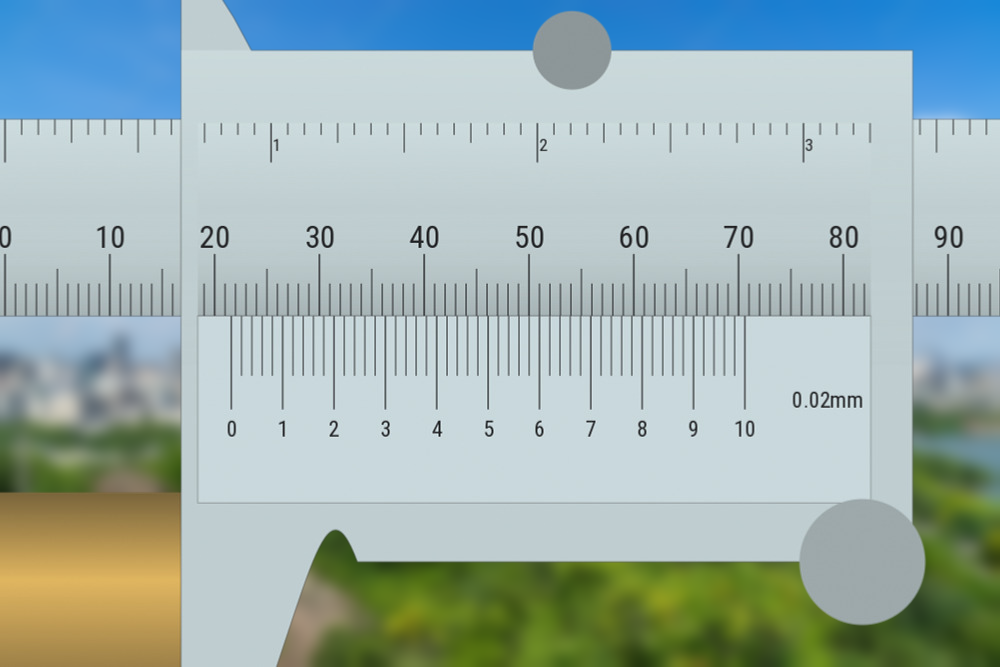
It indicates **21.6** mm
